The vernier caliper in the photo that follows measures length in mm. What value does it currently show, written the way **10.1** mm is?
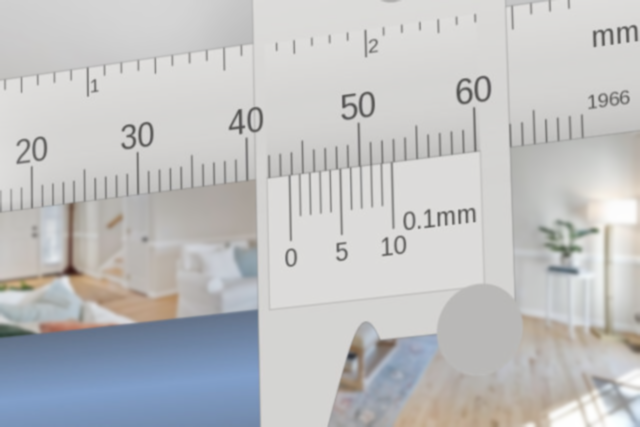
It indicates **43.8** mm
